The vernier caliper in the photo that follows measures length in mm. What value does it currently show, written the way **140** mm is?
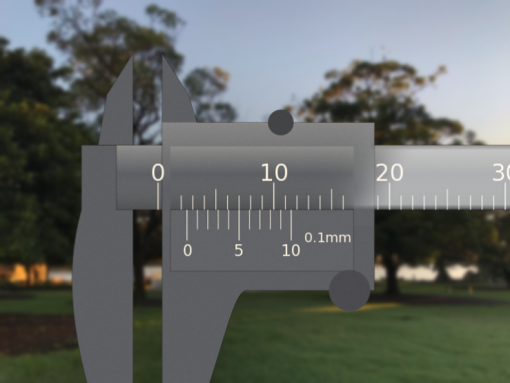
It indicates **2.5** mm
